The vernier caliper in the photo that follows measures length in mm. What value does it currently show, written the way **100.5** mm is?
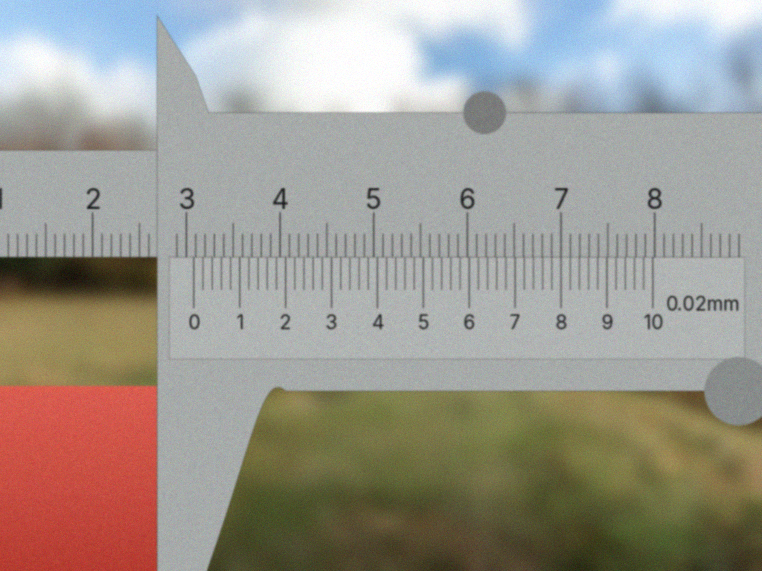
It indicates **30.8** mm
